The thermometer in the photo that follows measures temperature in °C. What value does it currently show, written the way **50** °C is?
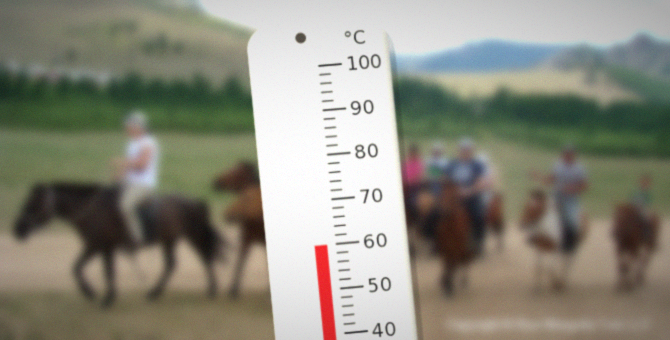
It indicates **60** °C
